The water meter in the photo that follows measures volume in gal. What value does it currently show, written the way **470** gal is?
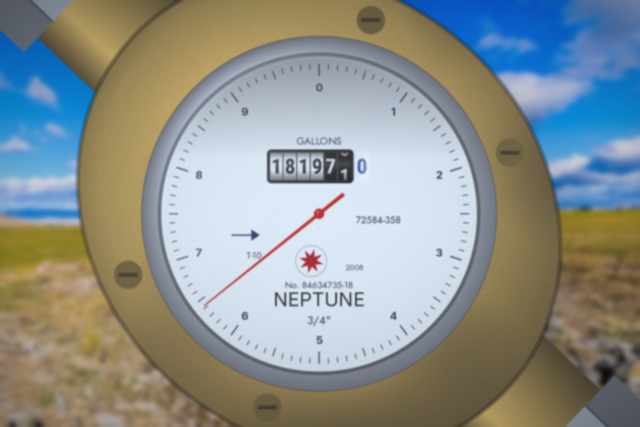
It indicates **1819706.4** gal
